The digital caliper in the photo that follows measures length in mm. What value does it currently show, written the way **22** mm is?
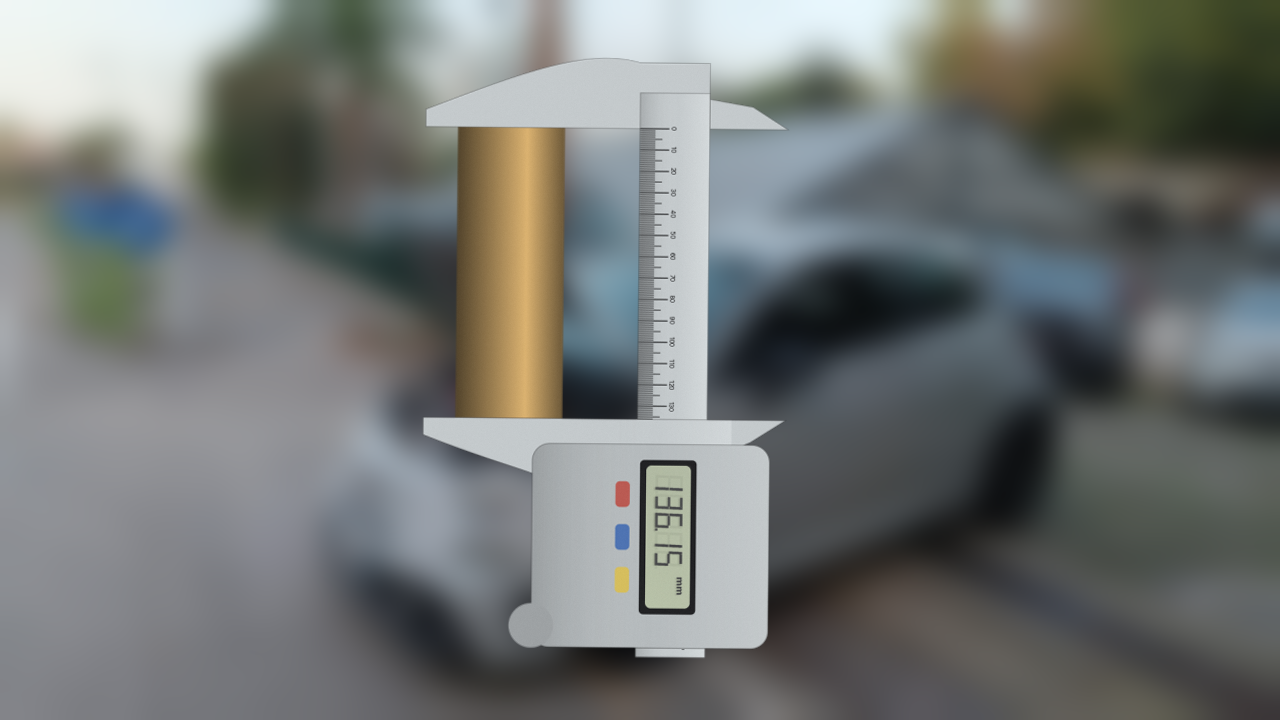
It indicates **136.15** mm
